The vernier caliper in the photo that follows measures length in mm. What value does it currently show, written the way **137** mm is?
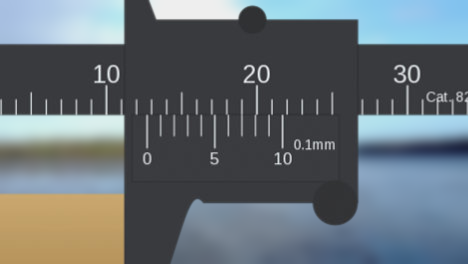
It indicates **12.7** mm
